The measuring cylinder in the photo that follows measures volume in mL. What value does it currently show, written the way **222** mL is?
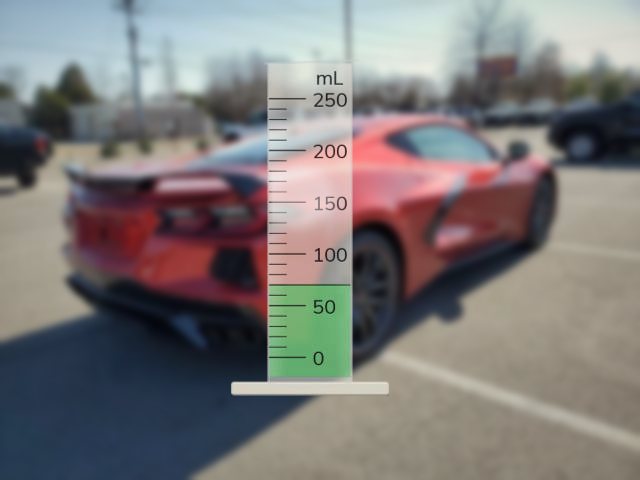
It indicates **70** mL
